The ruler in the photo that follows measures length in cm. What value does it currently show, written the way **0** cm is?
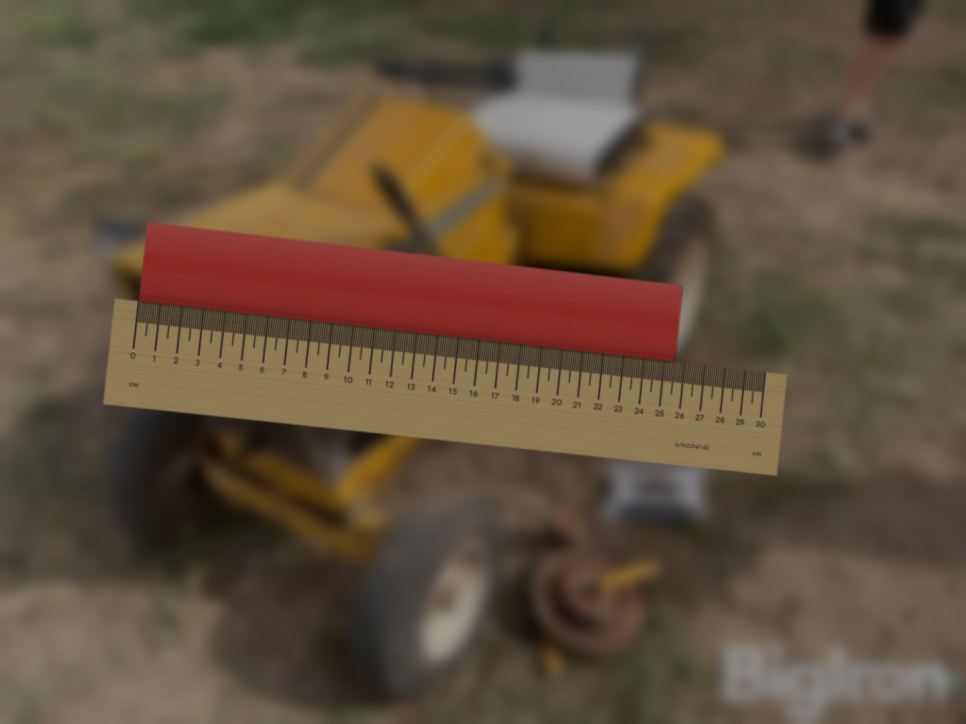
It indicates **25.5** cm
